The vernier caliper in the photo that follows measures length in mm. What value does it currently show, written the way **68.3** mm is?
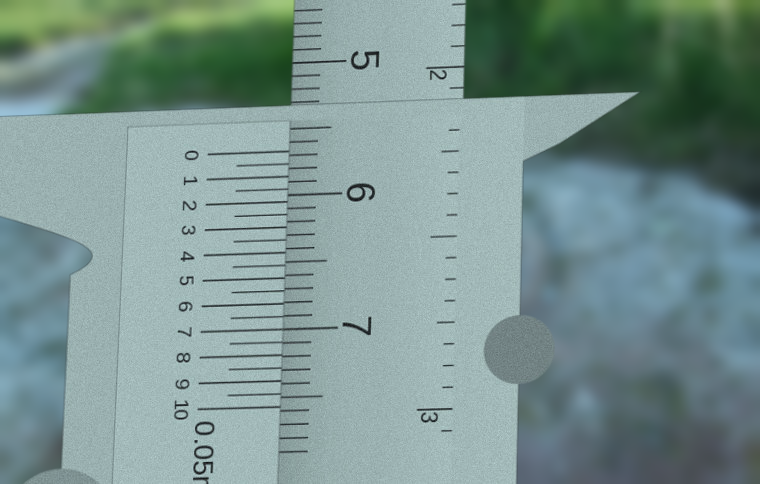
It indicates **56.7** mm
